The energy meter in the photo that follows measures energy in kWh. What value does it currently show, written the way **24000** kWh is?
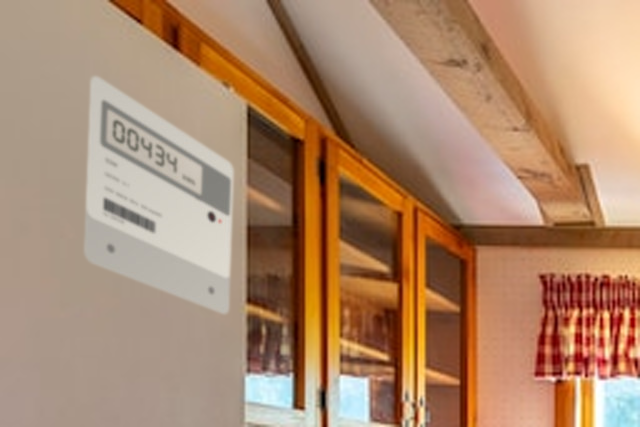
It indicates **434** kWh
